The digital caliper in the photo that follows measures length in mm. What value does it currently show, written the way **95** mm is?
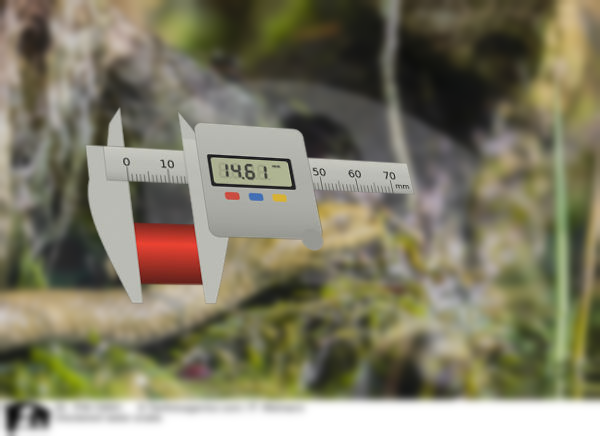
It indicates **14.61** mm
